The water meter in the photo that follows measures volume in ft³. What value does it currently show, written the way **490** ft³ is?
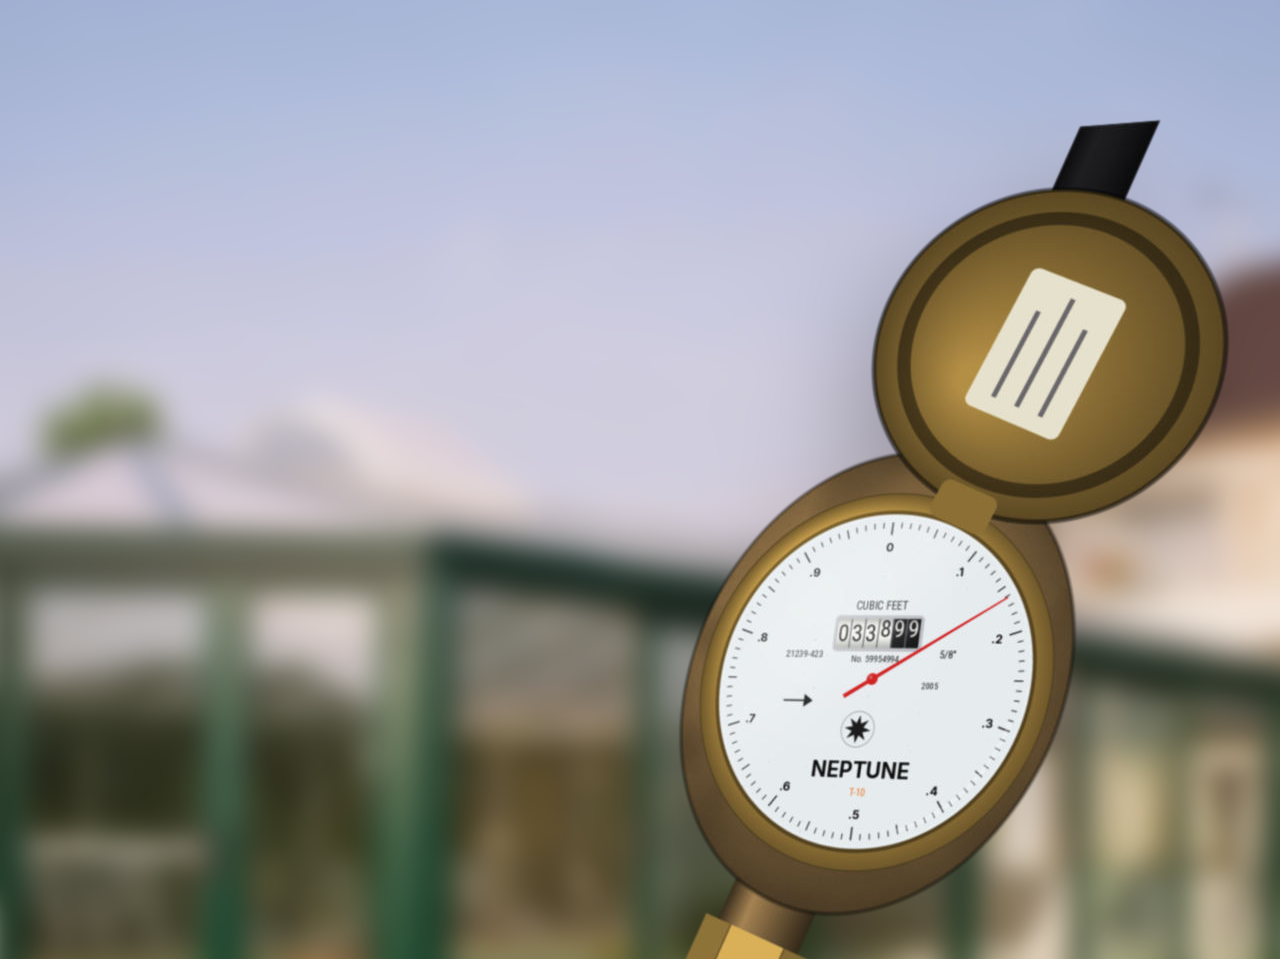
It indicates **33899.16** ft³
